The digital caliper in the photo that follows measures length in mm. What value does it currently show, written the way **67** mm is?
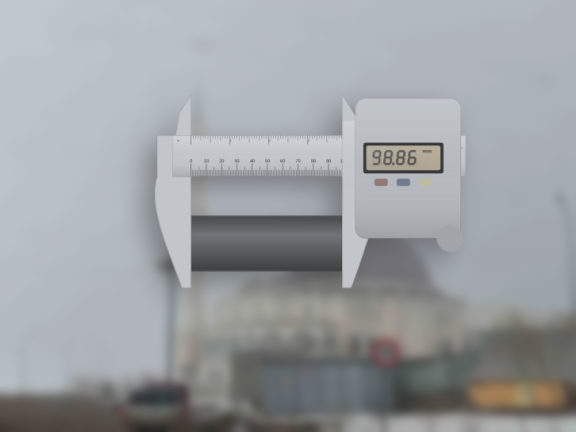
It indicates **98.86** mm
